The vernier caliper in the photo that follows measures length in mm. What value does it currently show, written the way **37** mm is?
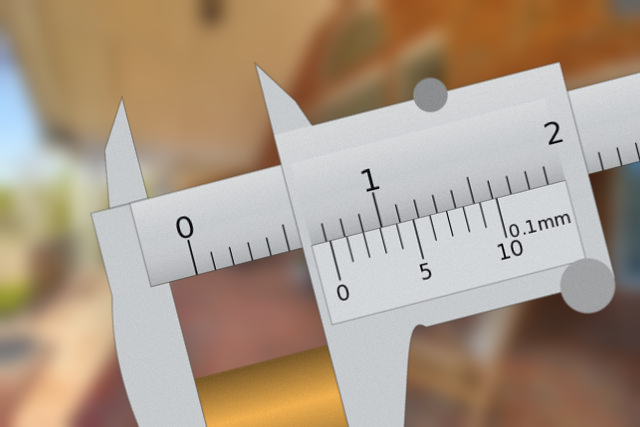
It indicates **7.2** mm
